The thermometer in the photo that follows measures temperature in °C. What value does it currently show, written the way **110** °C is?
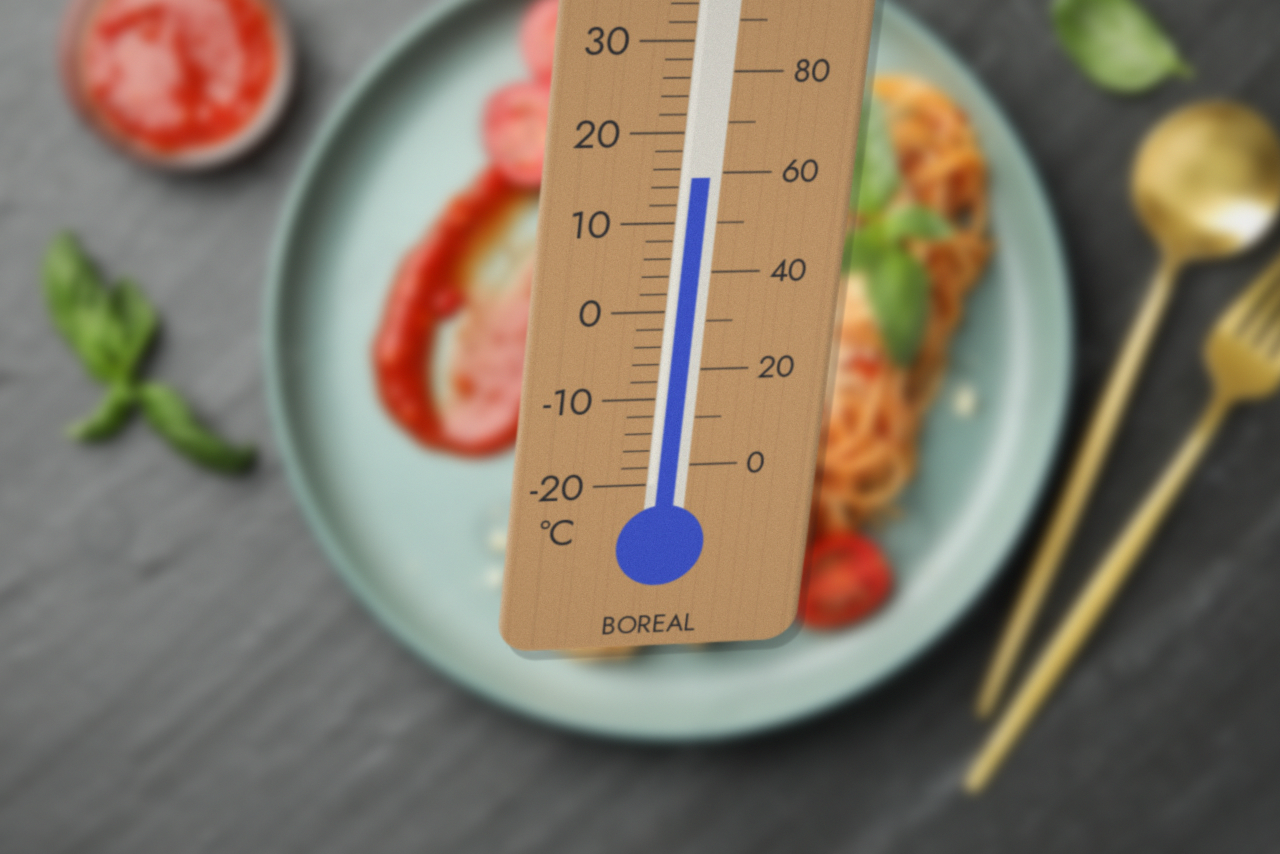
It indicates **15** °C
